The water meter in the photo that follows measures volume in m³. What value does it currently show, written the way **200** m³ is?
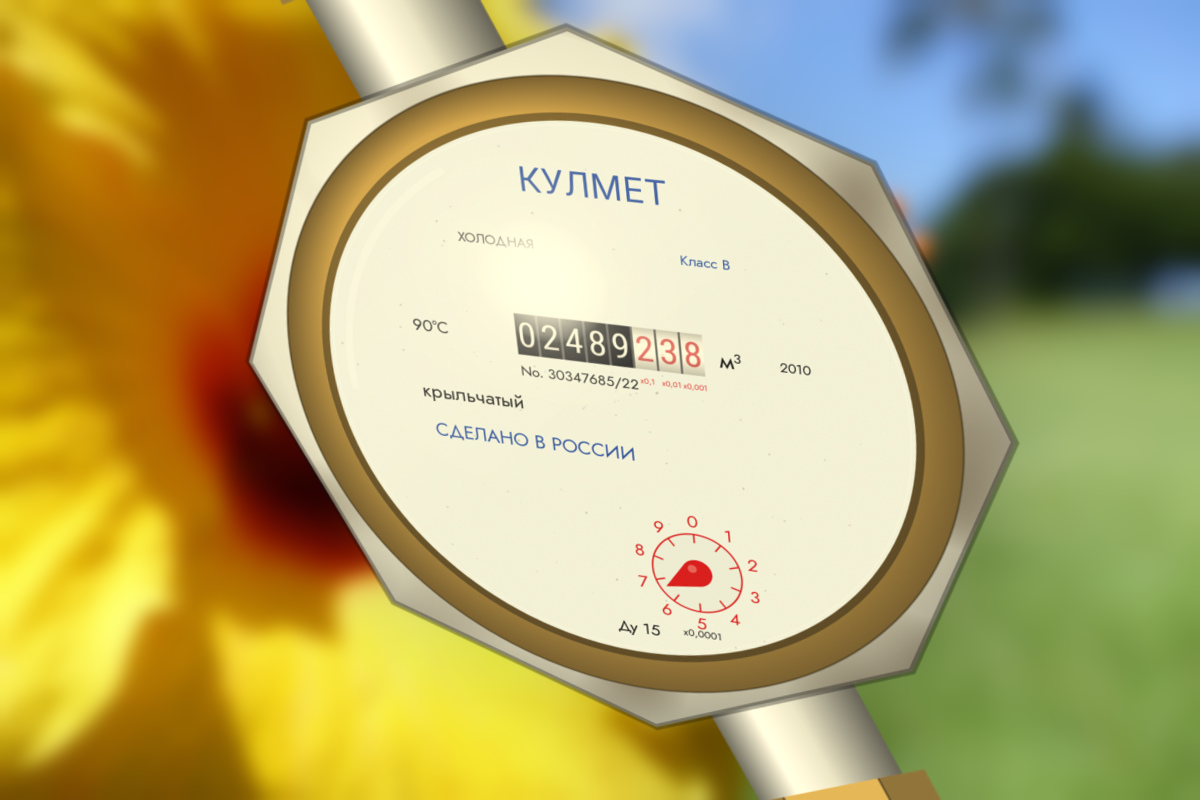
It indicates **2489.2386** m³
